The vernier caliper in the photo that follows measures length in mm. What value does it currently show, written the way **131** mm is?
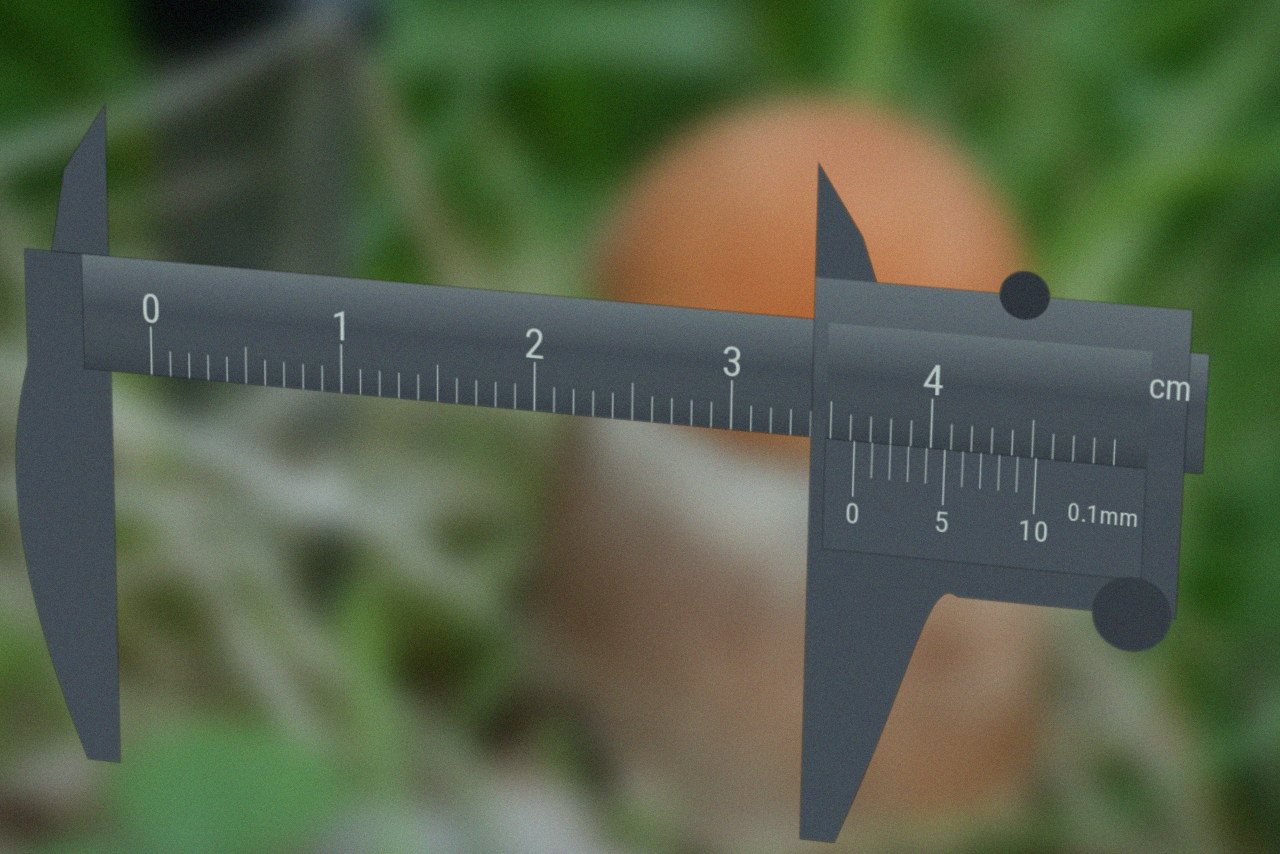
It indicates **36.2** mm
